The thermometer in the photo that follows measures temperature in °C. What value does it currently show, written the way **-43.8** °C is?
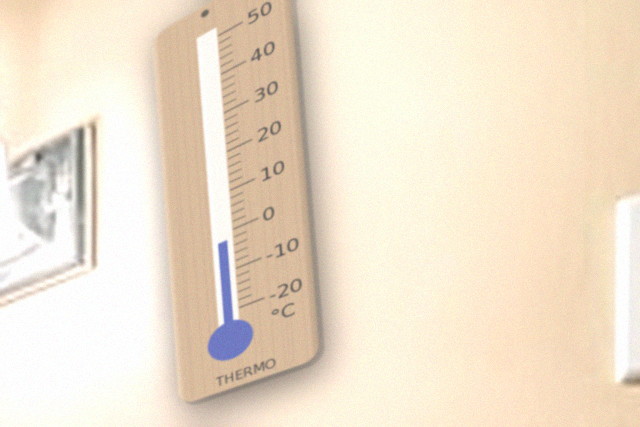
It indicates **-2** °C
